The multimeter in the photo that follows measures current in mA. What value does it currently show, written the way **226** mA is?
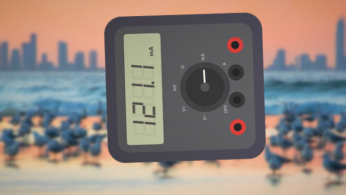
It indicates **121.1** mA
